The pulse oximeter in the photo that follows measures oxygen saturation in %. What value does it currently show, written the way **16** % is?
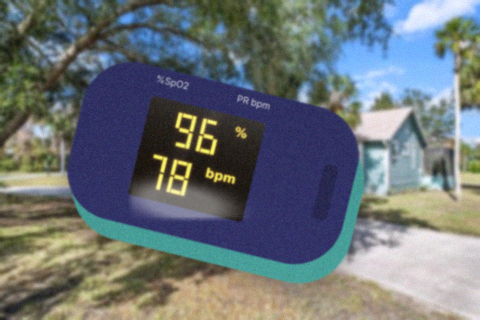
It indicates **96** %
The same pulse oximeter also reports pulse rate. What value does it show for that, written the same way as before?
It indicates **78** bpm
